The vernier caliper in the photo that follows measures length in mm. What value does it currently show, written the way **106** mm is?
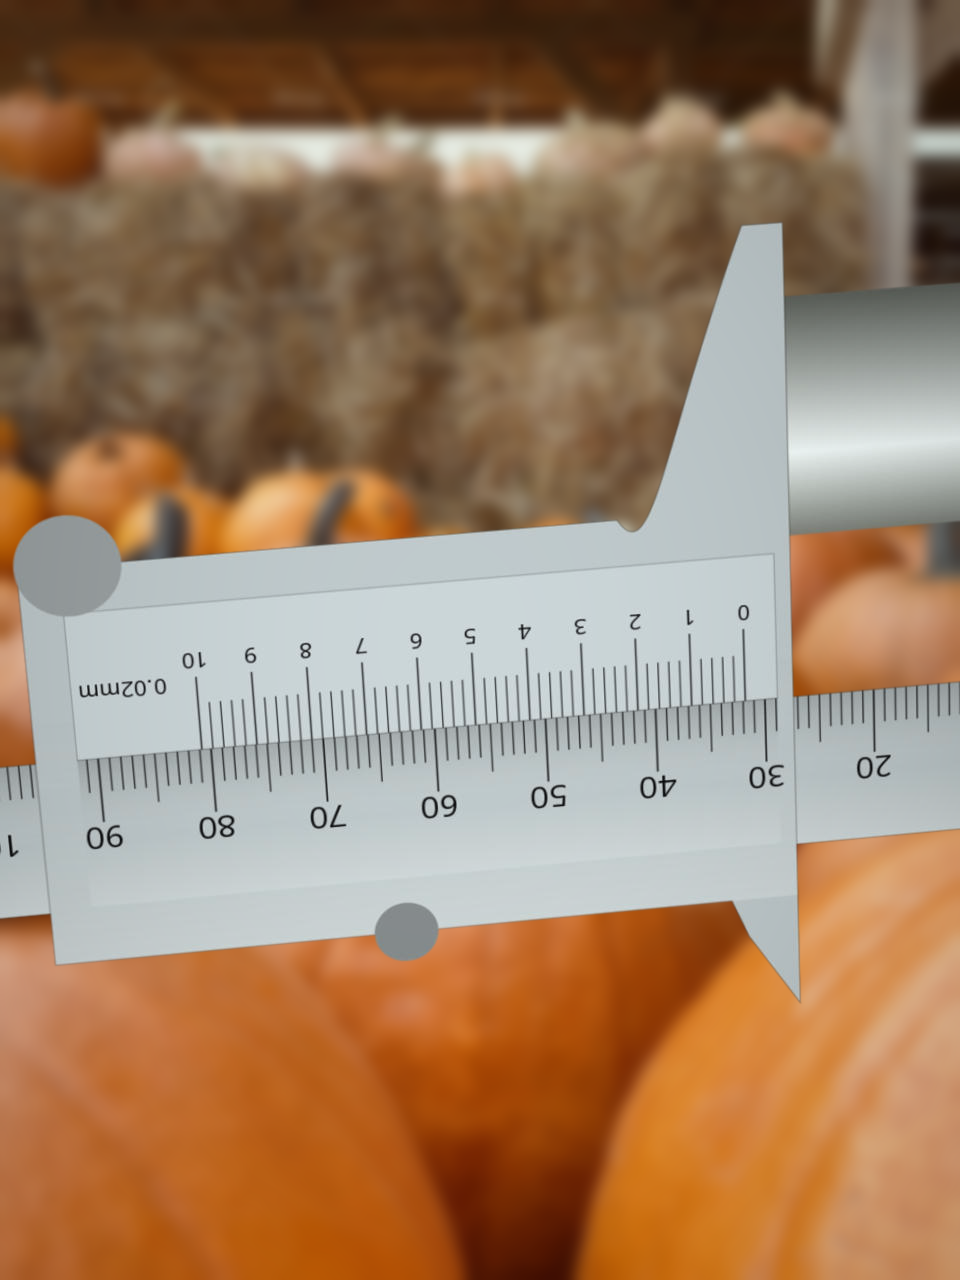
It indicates **31.8** mm
